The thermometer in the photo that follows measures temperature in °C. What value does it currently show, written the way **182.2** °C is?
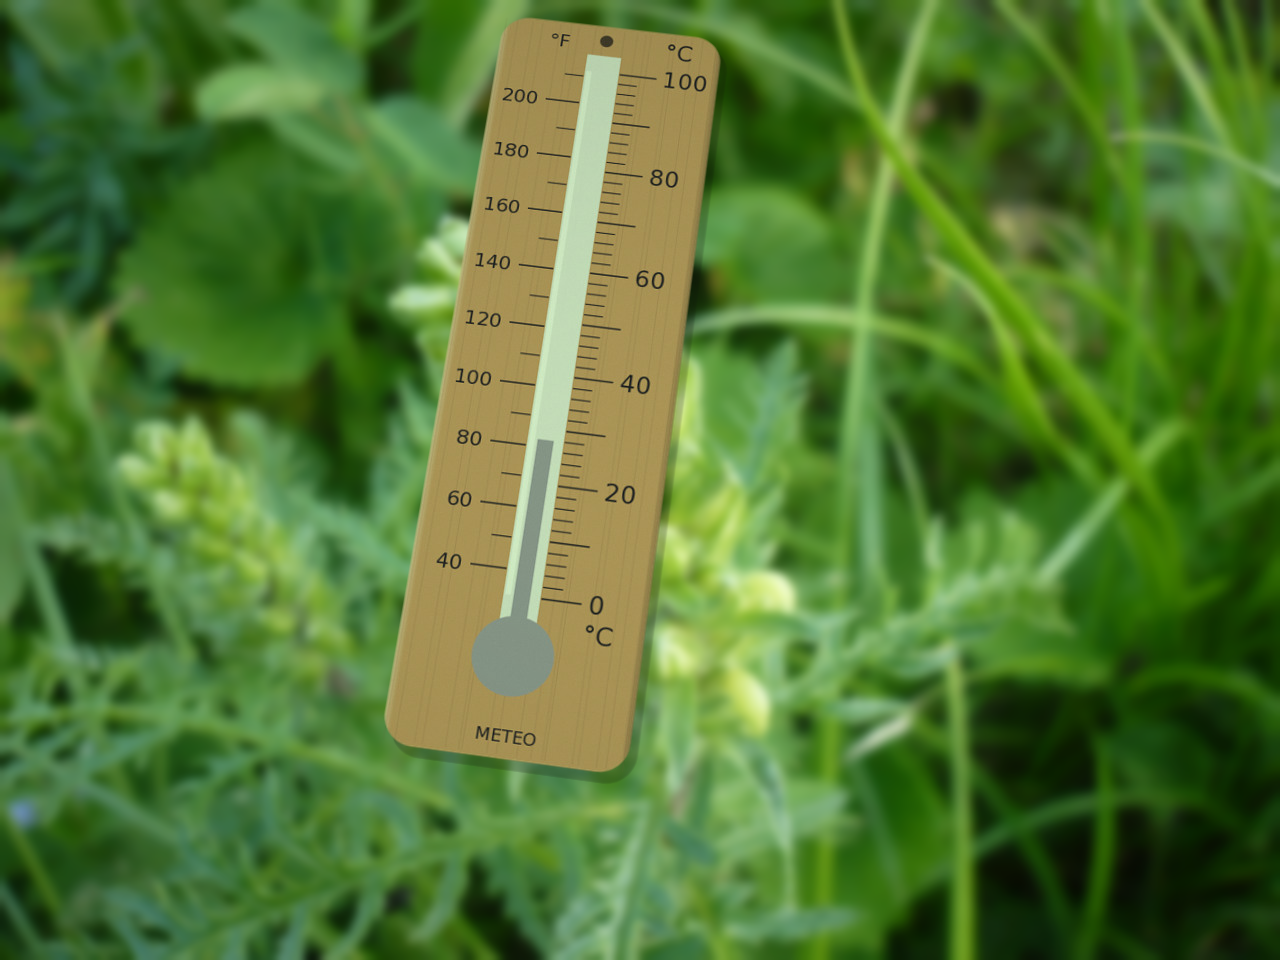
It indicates **28** °C
